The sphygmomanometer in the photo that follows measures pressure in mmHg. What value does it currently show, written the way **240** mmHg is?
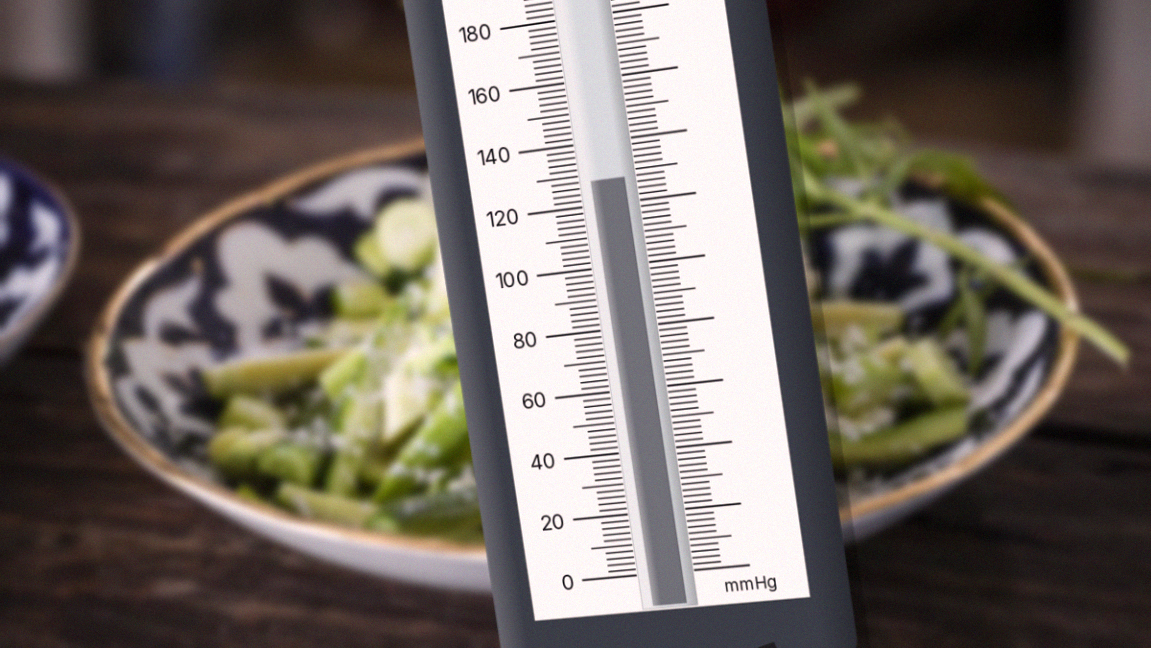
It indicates **128** mmHg
